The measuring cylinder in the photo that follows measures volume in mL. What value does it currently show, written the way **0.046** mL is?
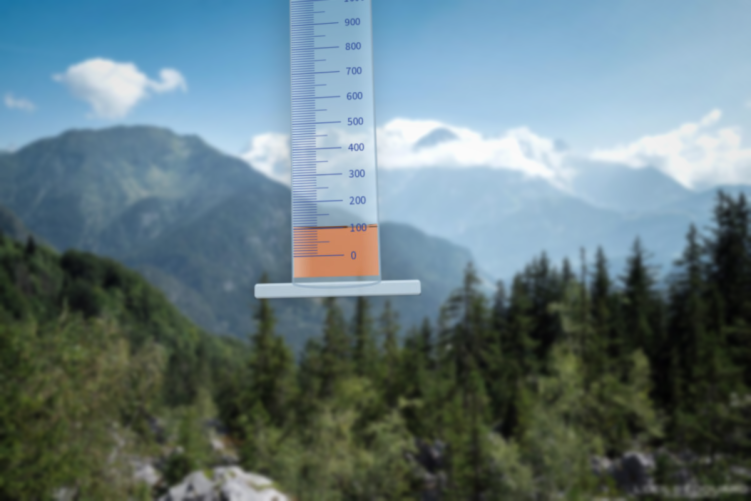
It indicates **100** mL
